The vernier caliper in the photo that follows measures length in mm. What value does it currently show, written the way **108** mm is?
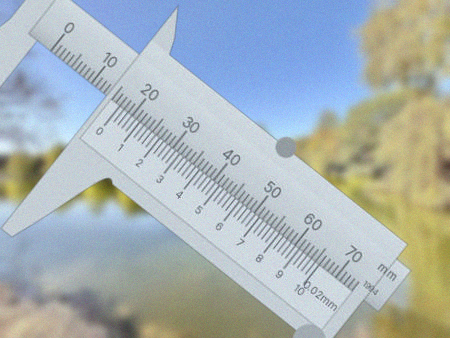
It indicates **17.0** mm
